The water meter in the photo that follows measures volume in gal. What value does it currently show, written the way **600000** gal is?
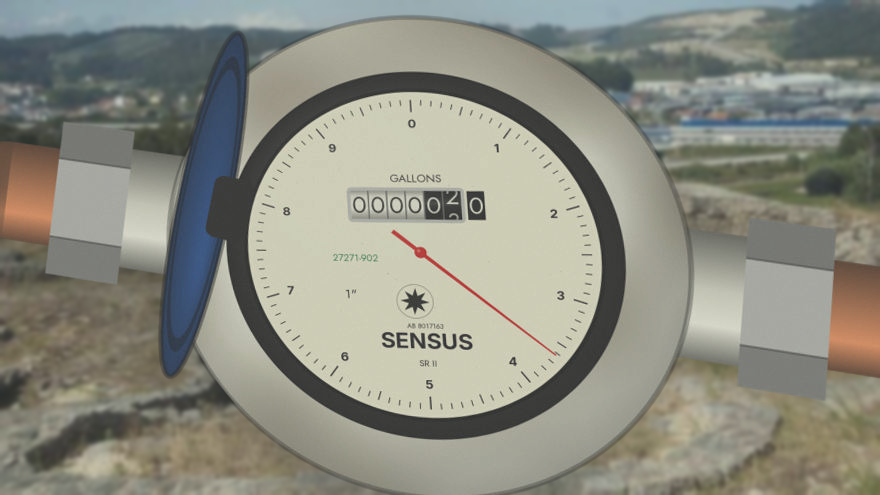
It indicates **23.6** gal
